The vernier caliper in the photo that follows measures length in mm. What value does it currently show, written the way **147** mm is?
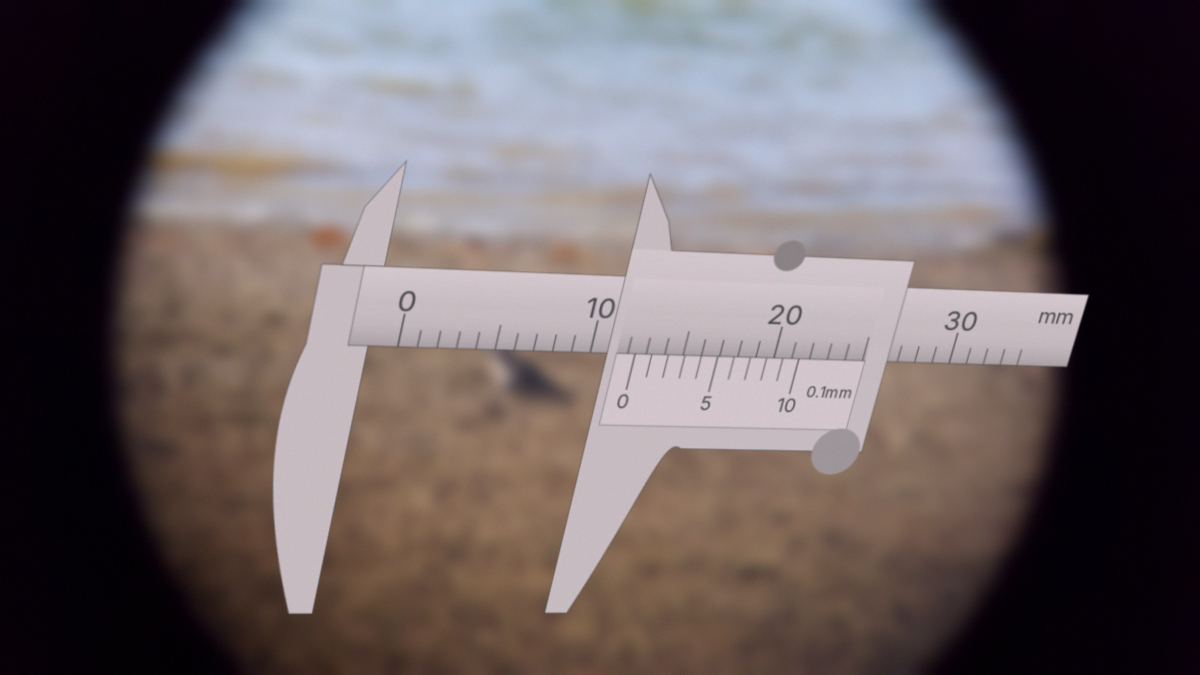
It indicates **12.4** mm
